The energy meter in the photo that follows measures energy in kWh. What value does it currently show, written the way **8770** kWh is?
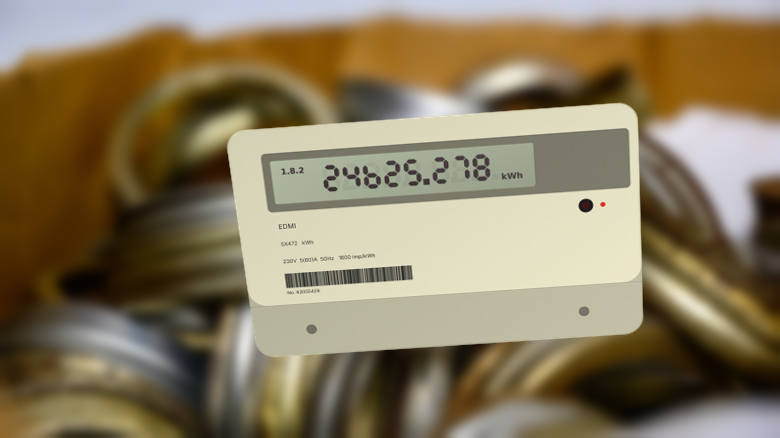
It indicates **24625.278** kWh
